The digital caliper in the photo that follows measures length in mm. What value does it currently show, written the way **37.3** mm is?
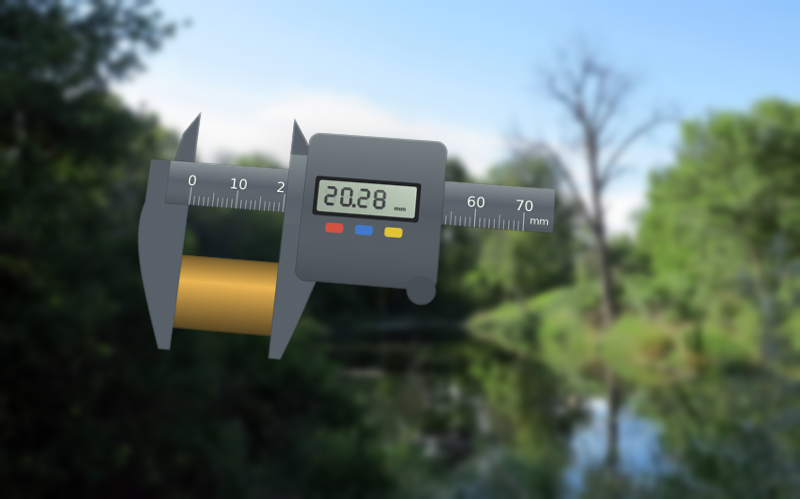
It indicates **20.28** mm
